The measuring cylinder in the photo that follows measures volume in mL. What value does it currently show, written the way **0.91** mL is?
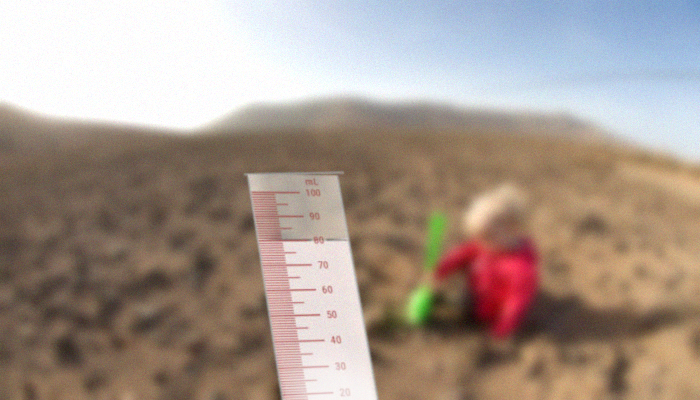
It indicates **80** mL
